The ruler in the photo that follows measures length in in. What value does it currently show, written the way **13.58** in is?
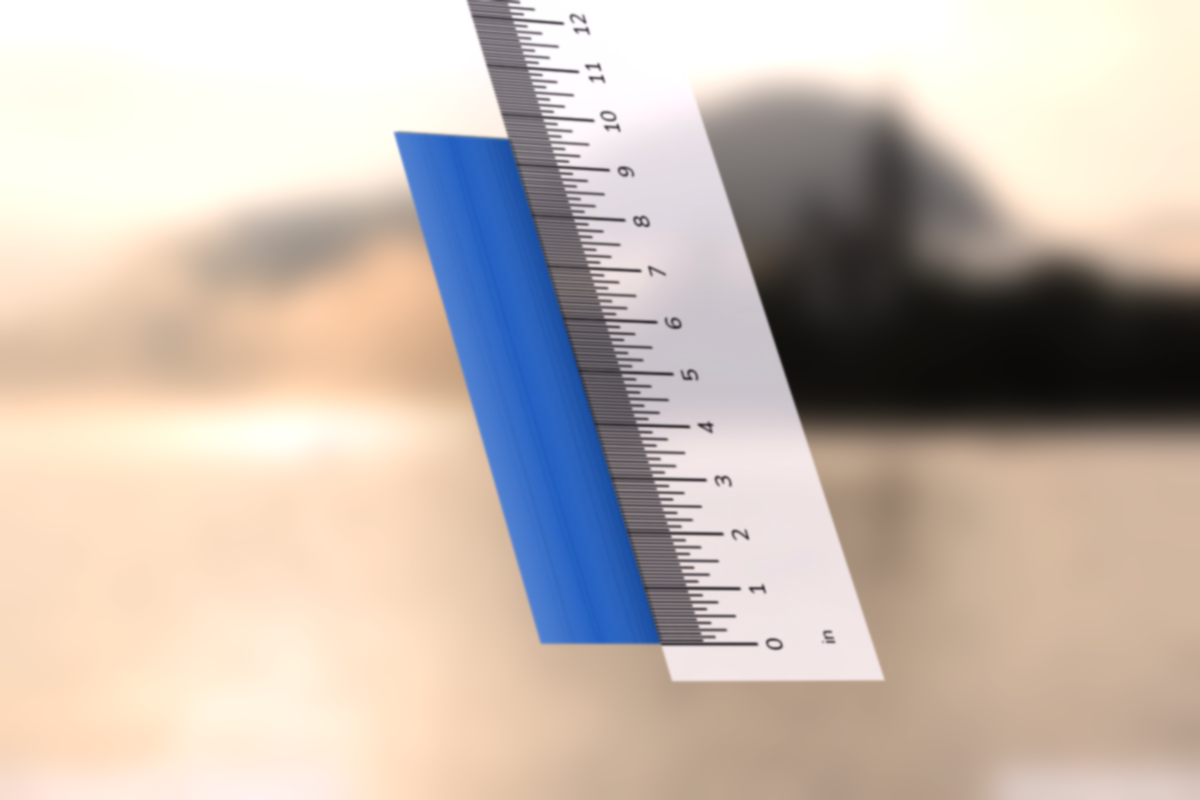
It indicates **9.5** in
